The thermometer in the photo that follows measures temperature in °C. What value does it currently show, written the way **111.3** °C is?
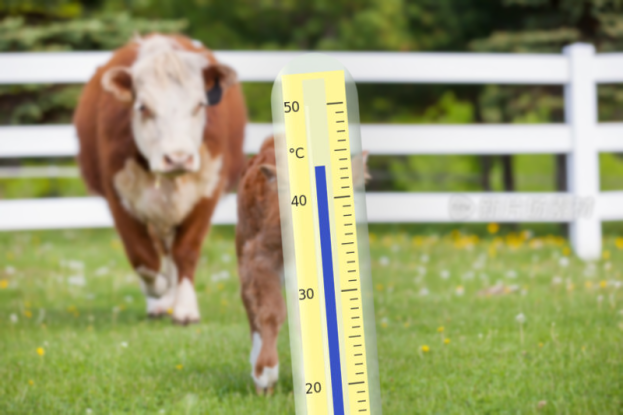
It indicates **43.5** °C
